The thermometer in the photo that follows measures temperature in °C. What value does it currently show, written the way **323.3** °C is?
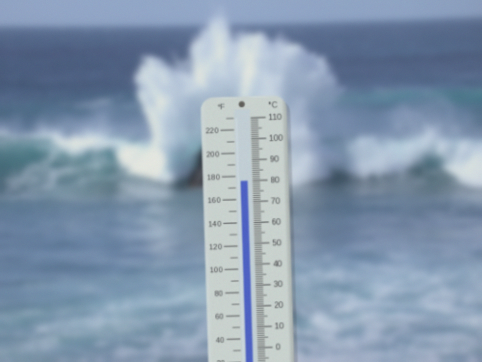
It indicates **80** °C
